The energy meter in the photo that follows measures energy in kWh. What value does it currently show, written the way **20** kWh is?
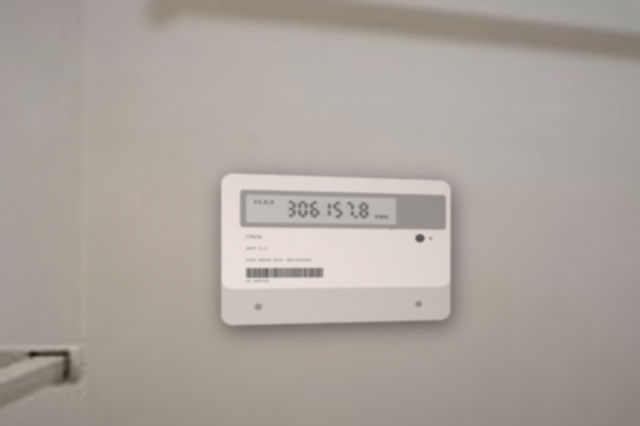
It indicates **306157.8** kWh
